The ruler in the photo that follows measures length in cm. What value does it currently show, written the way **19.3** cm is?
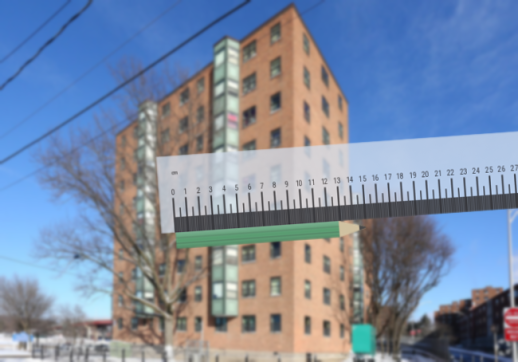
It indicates **15** cm
